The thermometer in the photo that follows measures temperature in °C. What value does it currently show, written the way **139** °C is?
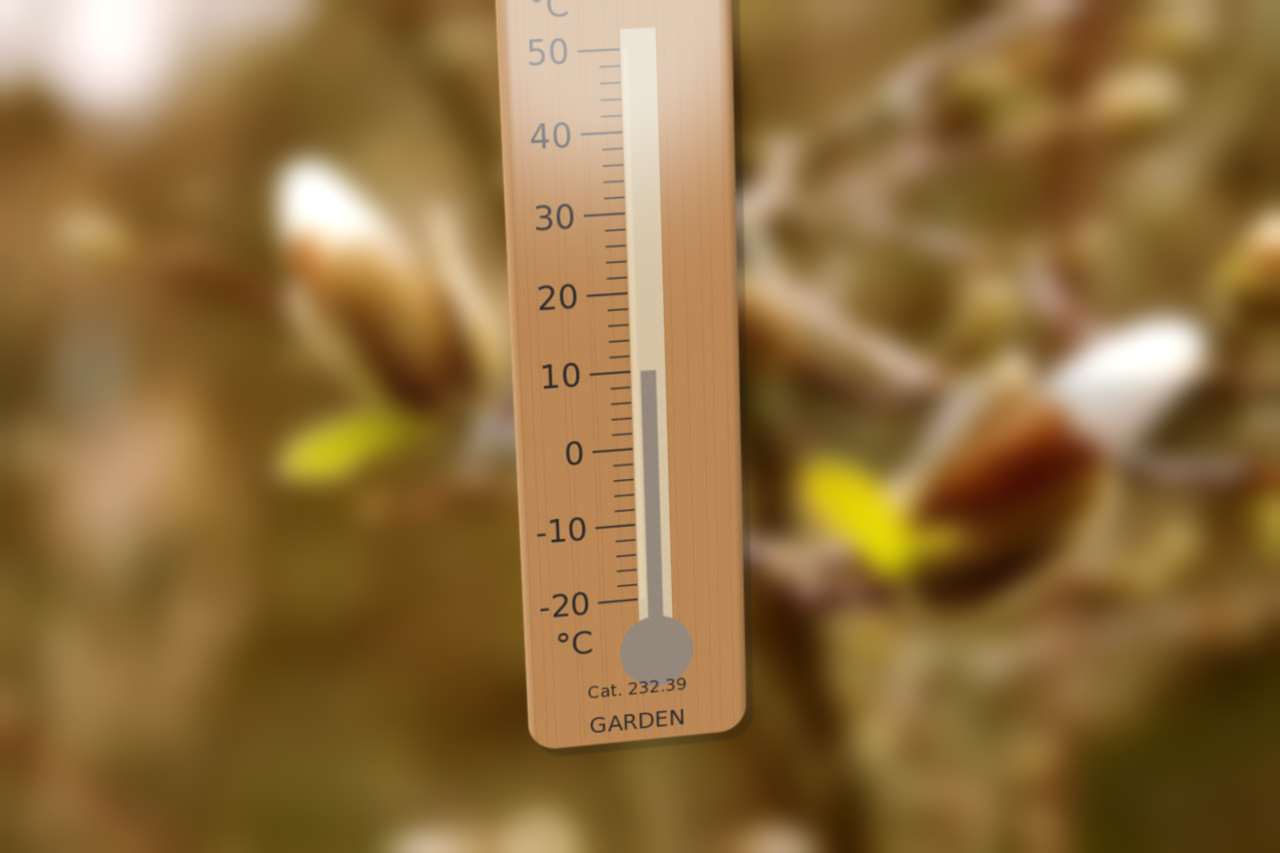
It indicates **10** °C
